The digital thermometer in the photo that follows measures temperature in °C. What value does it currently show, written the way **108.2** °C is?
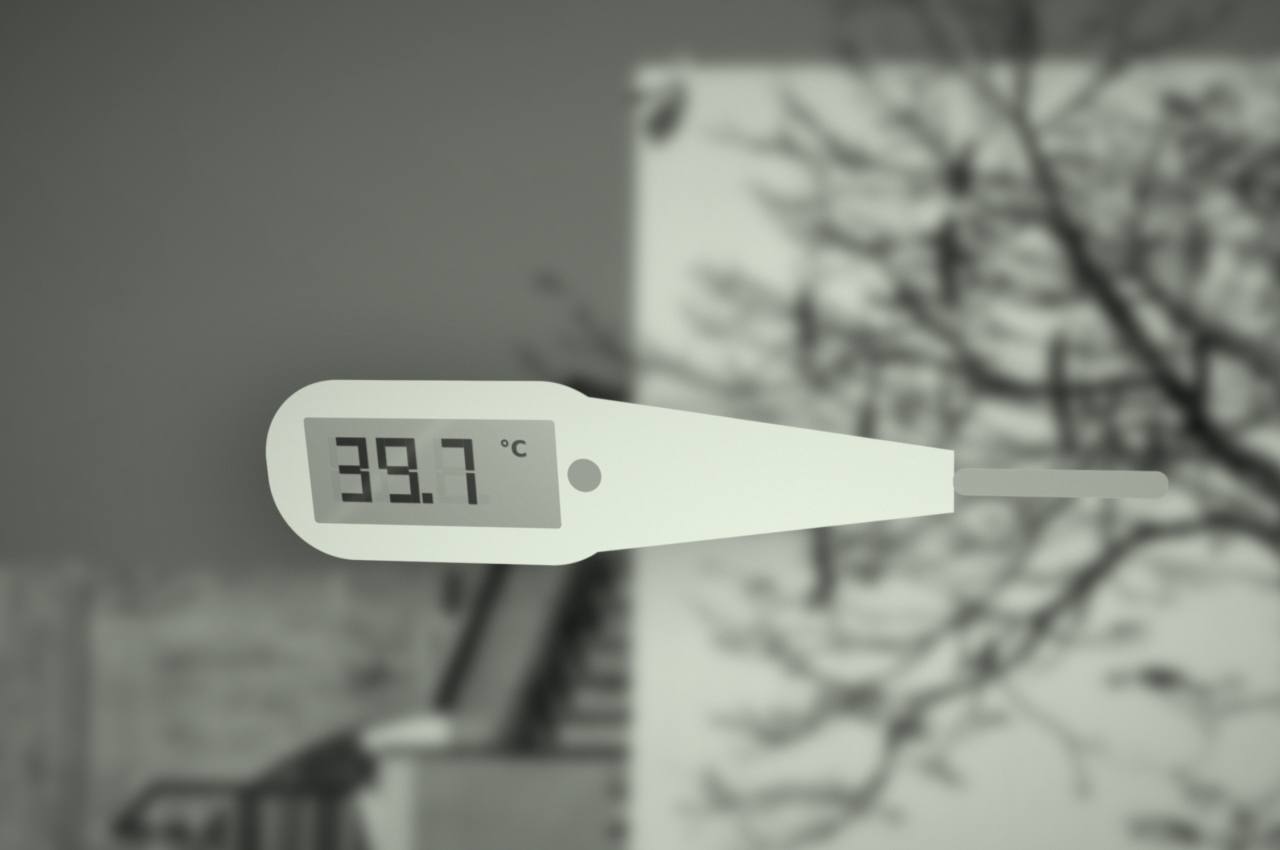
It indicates **39.7** °C
